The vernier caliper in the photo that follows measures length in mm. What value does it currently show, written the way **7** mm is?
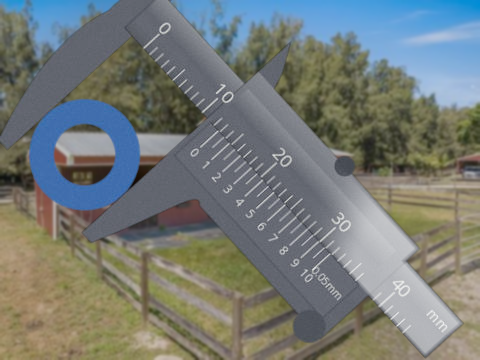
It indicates **12.8** mm
